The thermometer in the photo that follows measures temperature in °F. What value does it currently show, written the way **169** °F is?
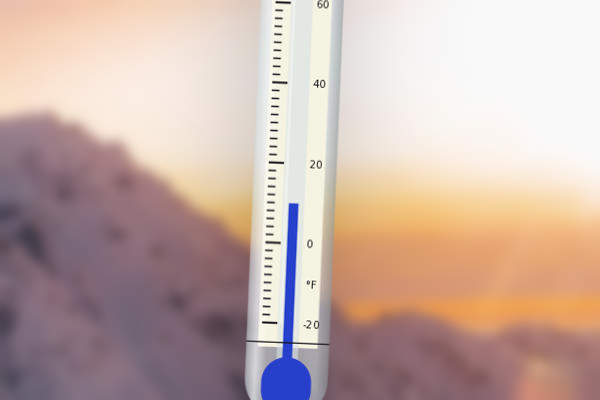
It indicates **10** °F
